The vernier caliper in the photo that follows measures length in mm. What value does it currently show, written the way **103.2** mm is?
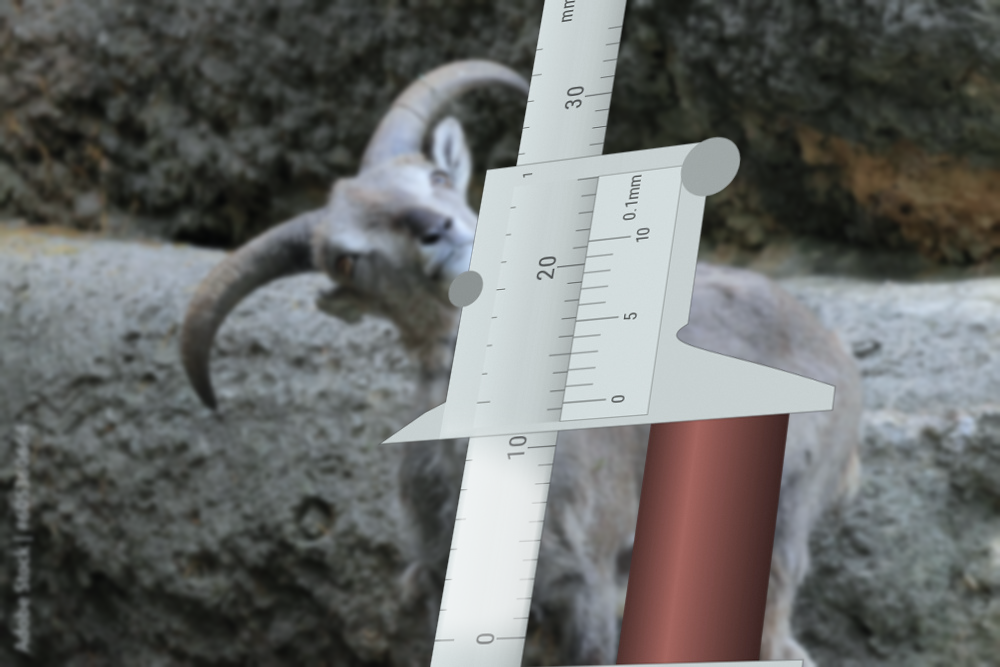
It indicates **12.3** mm
